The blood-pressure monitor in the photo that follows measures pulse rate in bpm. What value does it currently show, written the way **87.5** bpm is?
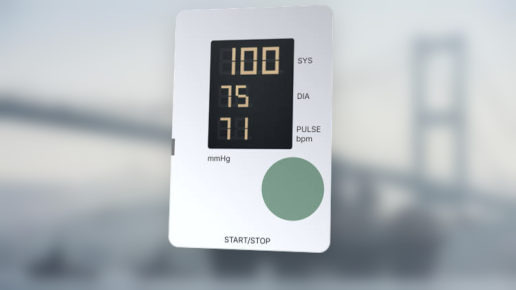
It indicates **71** bpm
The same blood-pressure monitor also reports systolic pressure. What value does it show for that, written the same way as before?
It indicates **100** mmHg
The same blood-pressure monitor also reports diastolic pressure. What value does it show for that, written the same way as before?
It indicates **75** mmHg
